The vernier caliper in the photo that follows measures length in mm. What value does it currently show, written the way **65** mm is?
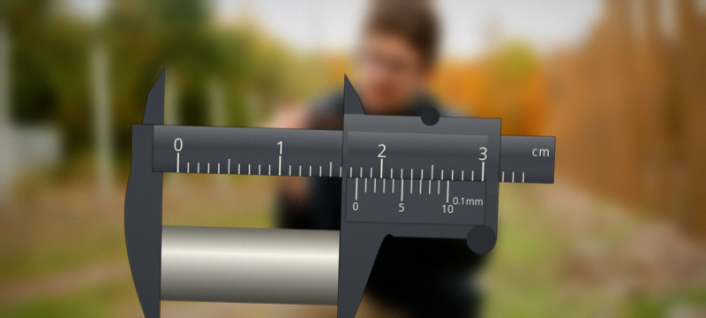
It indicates **17.6** mm
